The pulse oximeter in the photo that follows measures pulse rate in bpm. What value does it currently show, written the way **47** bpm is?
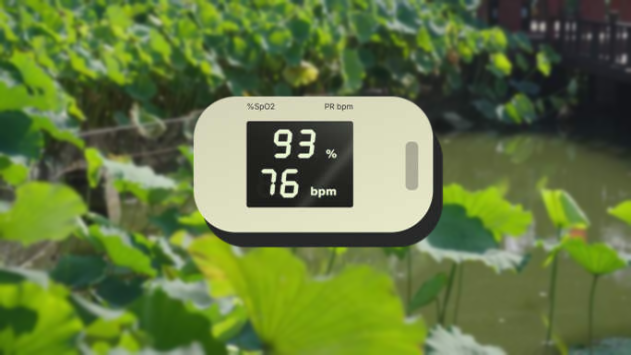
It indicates **76** bpm
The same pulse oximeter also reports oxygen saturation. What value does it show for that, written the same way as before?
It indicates **93** %
